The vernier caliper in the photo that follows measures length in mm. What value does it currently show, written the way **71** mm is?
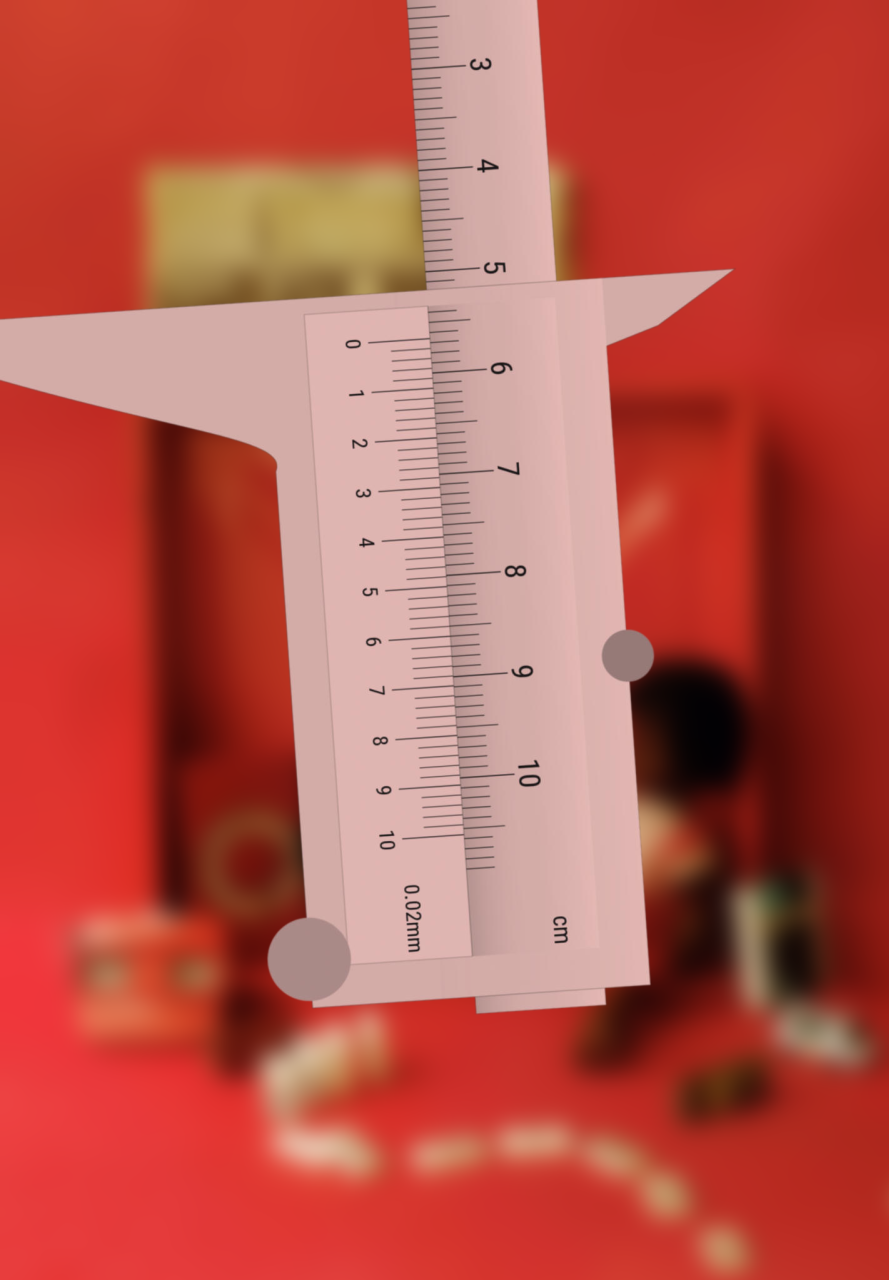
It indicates **56.6** mm
